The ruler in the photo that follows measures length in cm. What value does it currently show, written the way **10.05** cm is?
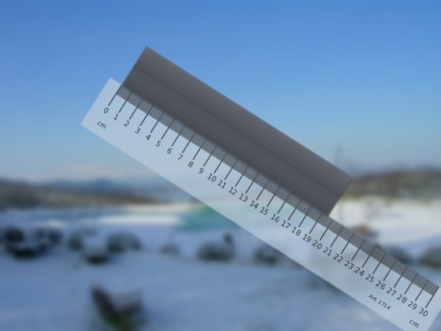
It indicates **19.5** cm
